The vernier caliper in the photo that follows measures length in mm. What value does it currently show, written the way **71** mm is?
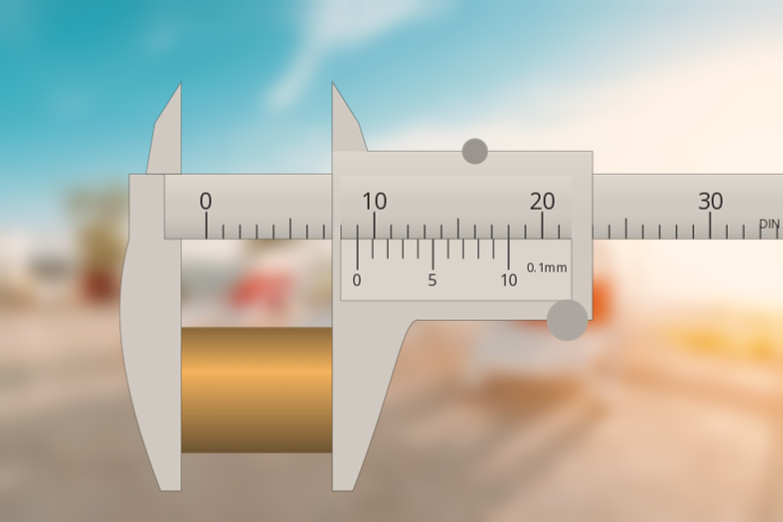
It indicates **9.0** mm
